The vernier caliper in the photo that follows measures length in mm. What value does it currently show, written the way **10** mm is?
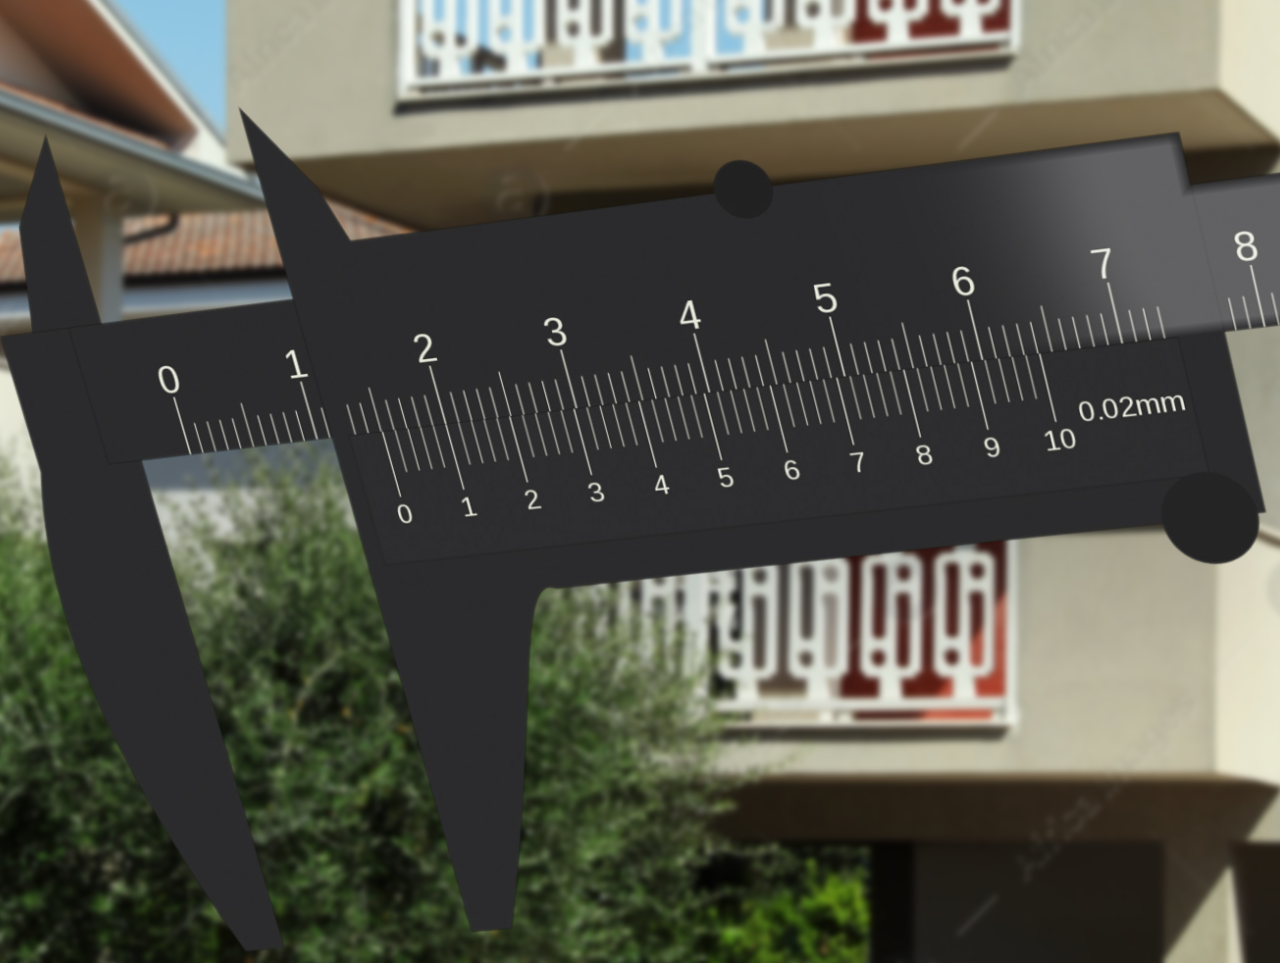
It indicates **15.1** mm
